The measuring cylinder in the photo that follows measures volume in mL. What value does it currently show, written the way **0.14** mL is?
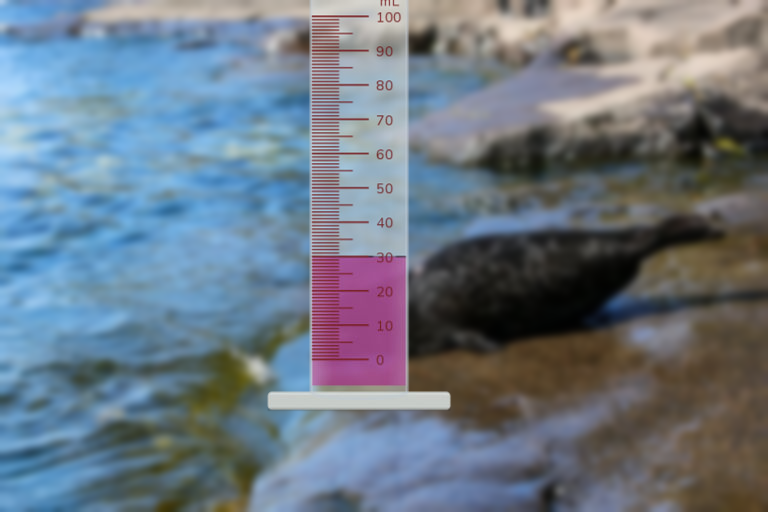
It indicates **30** mL
